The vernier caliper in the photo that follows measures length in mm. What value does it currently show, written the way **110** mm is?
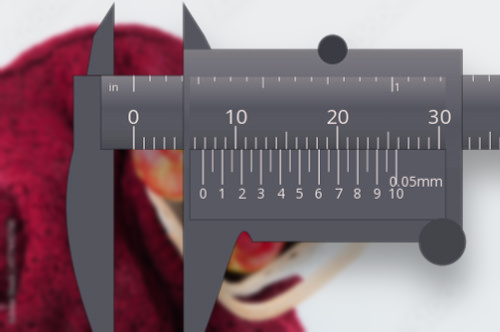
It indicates **6.8** mm
